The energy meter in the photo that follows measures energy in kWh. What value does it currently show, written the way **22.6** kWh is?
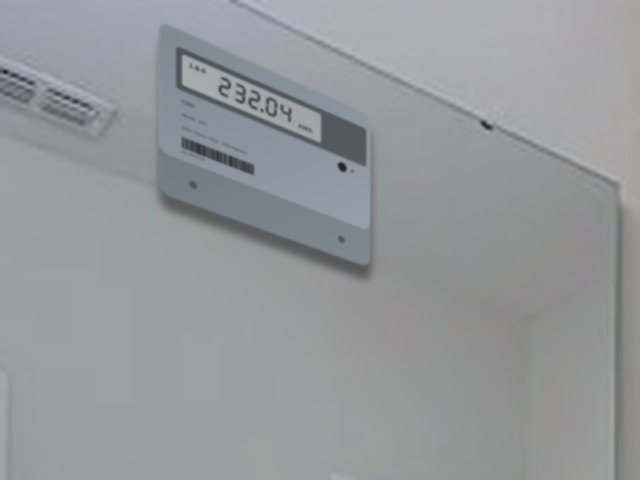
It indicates **232.04** kWh
